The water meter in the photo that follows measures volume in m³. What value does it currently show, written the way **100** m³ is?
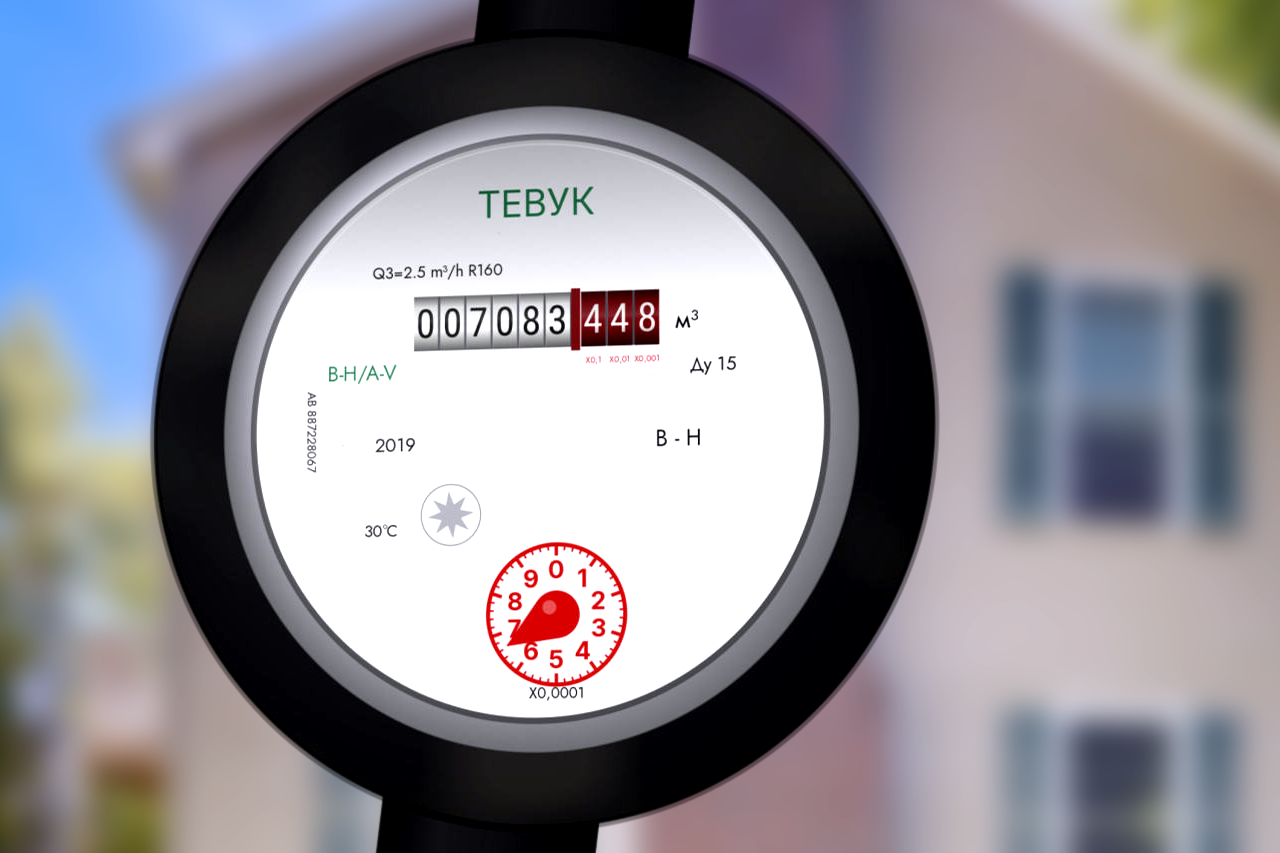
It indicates **7083.4486** m³
